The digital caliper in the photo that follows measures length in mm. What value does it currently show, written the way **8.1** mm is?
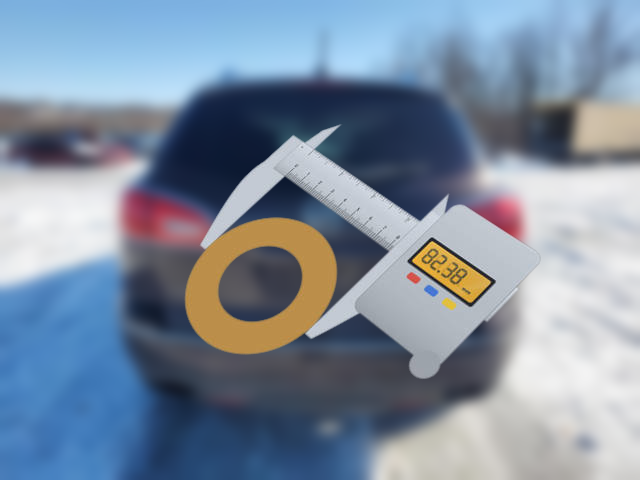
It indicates **82.38** mm
